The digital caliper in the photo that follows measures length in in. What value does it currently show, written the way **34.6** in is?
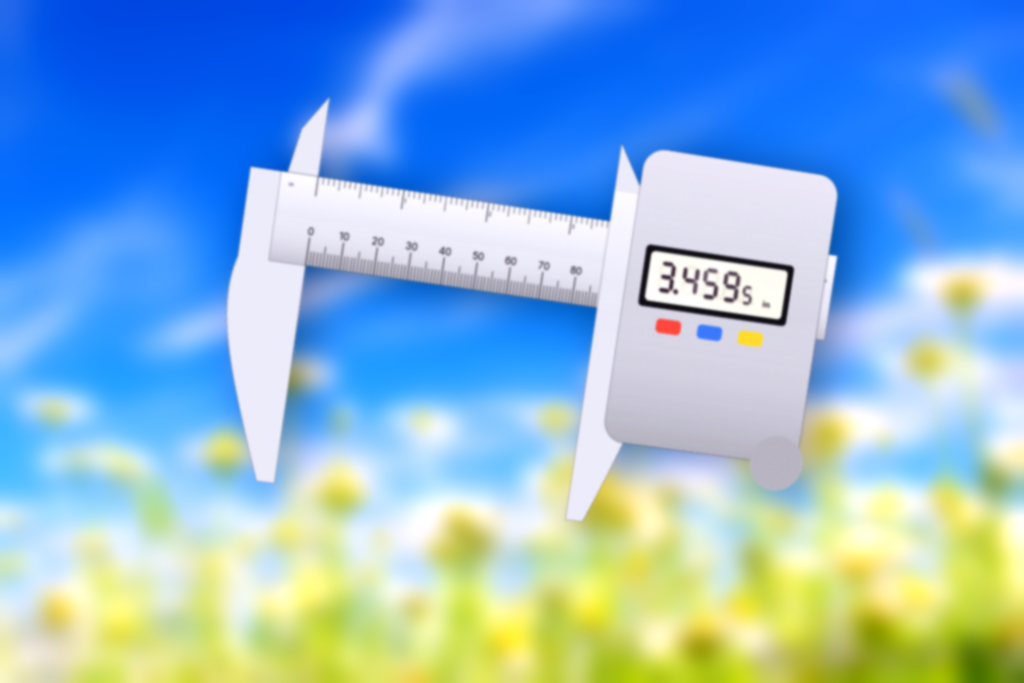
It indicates **3.4595** in
